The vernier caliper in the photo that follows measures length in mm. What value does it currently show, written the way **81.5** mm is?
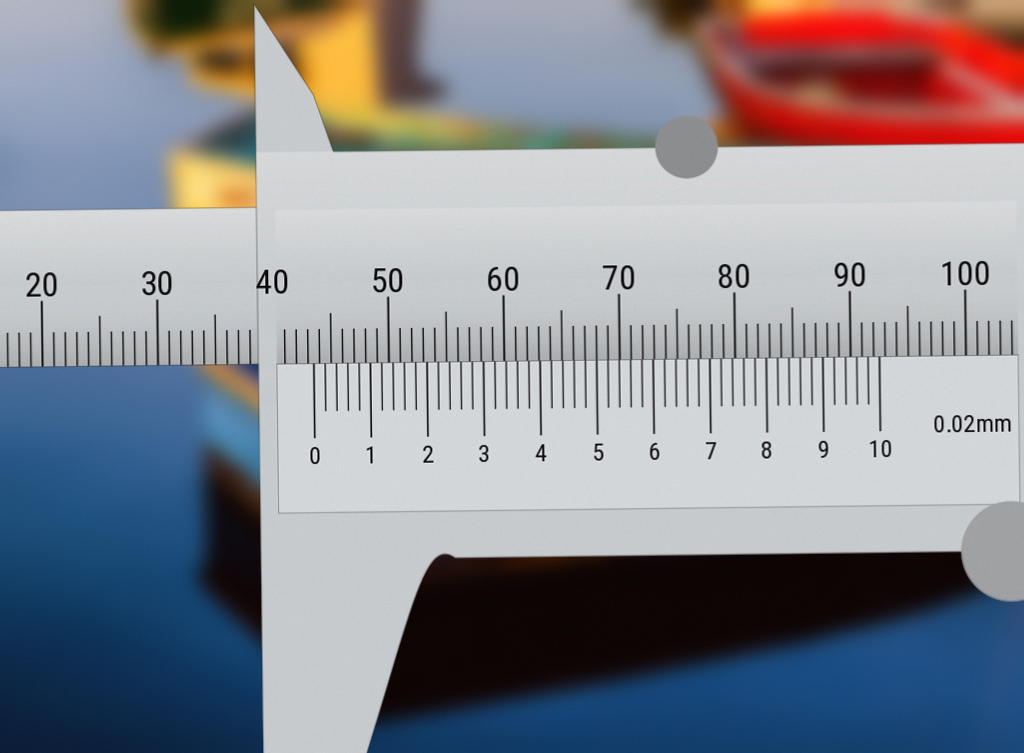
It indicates **43.5** mm
